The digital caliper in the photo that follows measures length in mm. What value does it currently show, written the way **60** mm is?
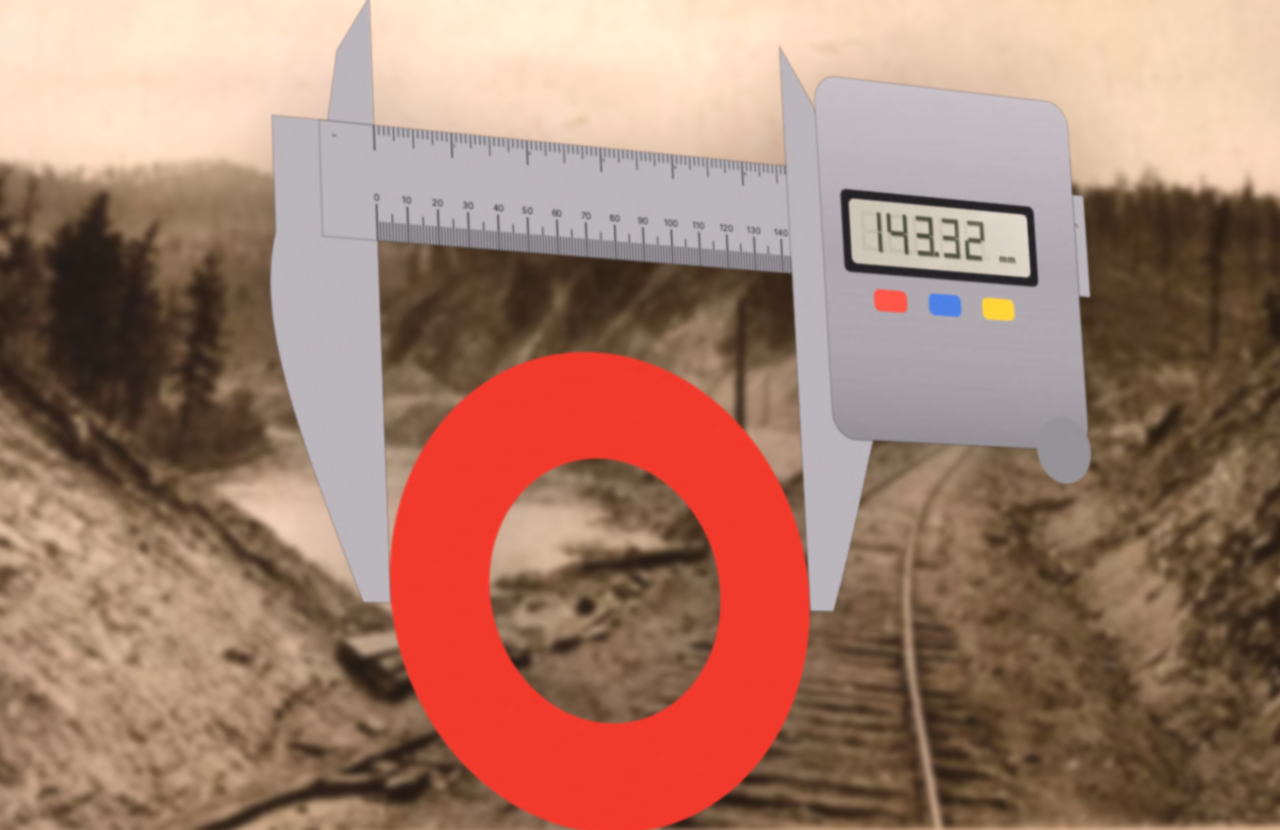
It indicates **143.32** mm
